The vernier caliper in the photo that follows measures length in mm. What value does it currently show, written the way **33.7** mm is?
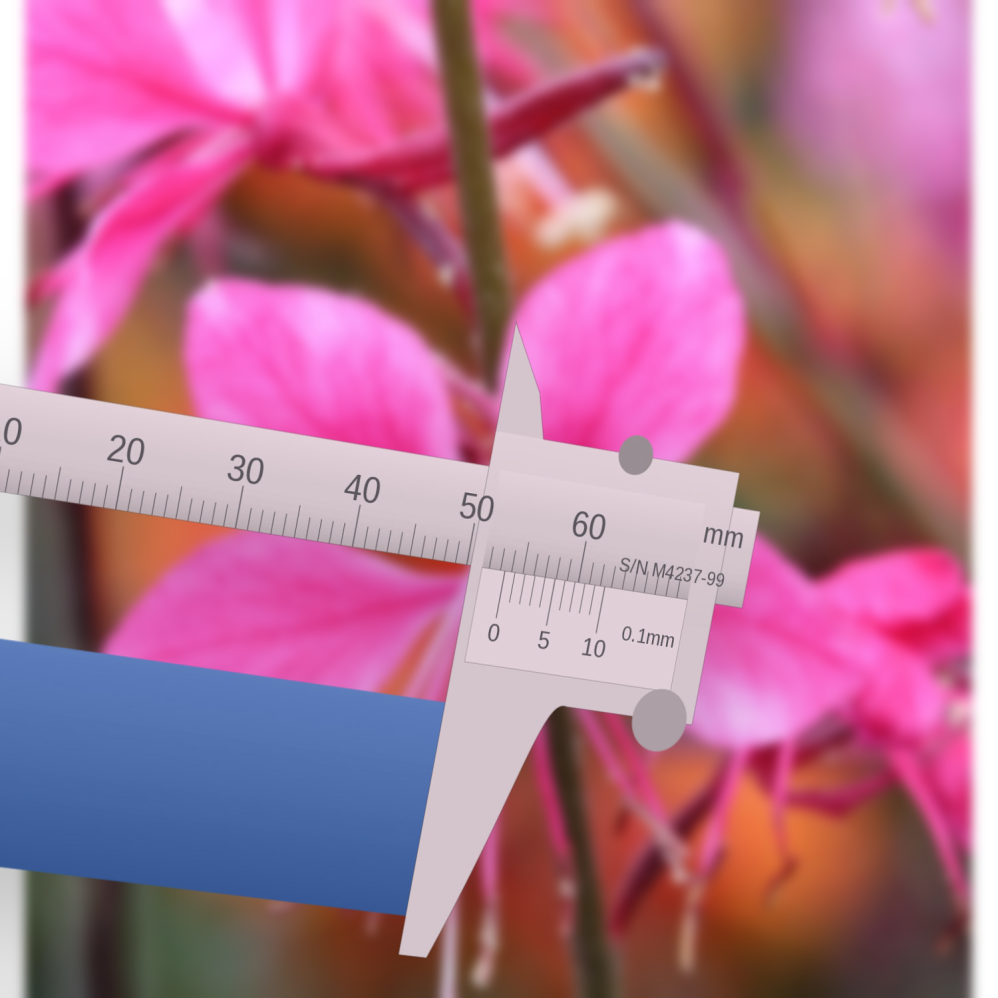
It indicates **53.4** mm
